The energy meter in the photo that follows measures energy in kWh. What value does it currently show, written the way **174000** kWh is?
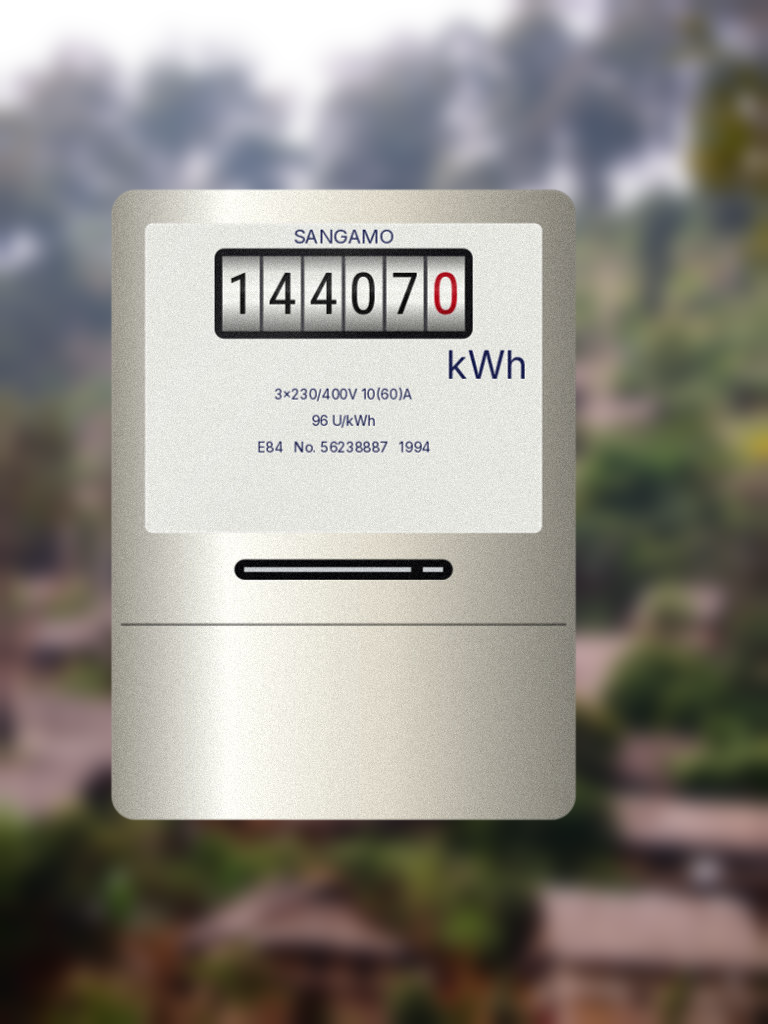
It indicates **14407.0** kWh
